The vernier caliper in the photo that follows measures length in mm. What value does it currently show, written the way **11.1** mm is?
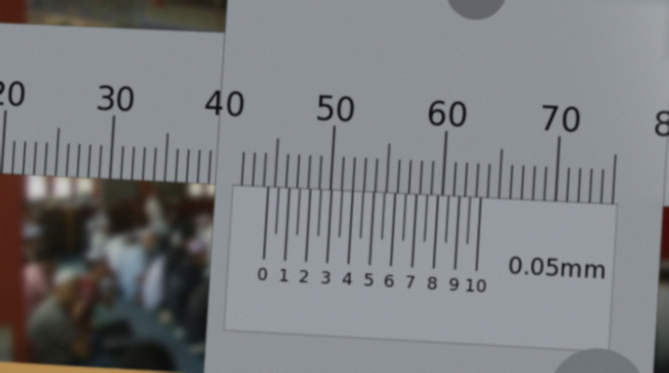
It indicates **44.4** mm
